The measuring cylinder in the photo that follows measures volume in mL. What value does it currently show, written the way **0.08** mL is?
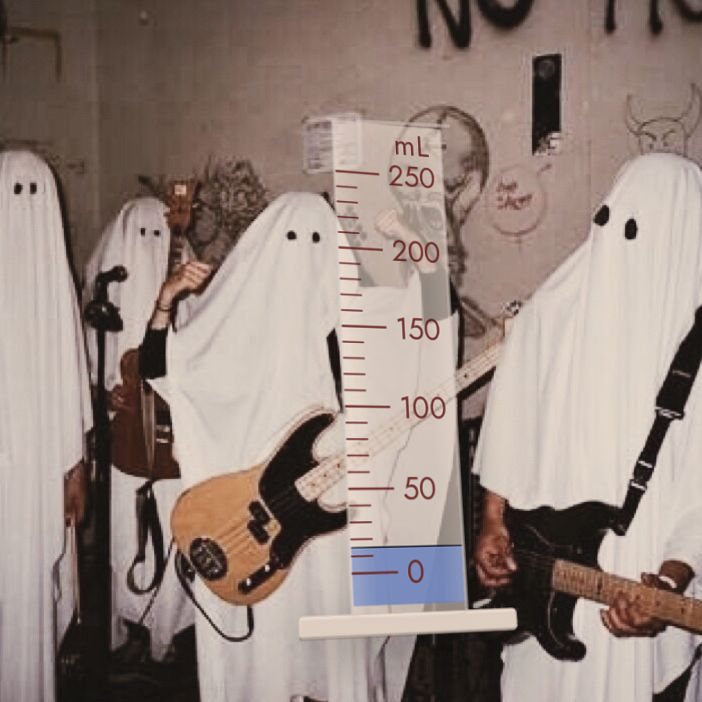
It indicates **15** mL
